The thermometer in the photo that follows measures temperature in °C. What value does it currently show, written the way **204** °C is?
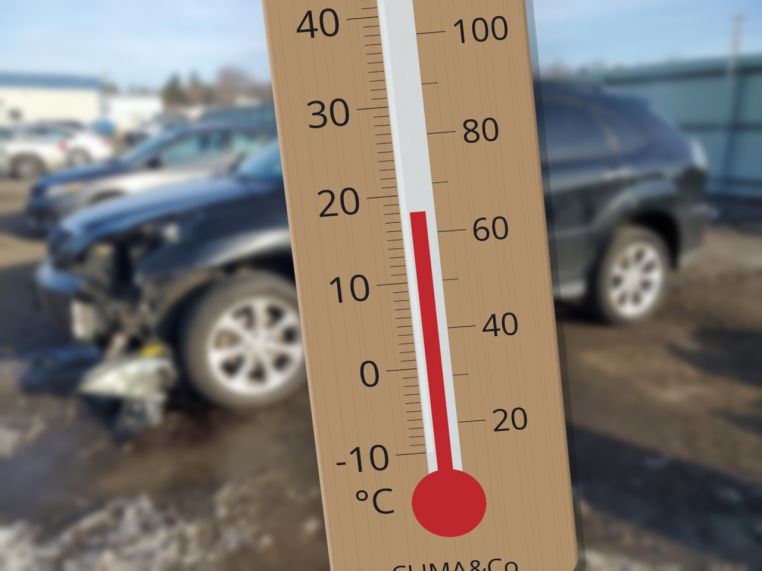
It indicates **18** °C
